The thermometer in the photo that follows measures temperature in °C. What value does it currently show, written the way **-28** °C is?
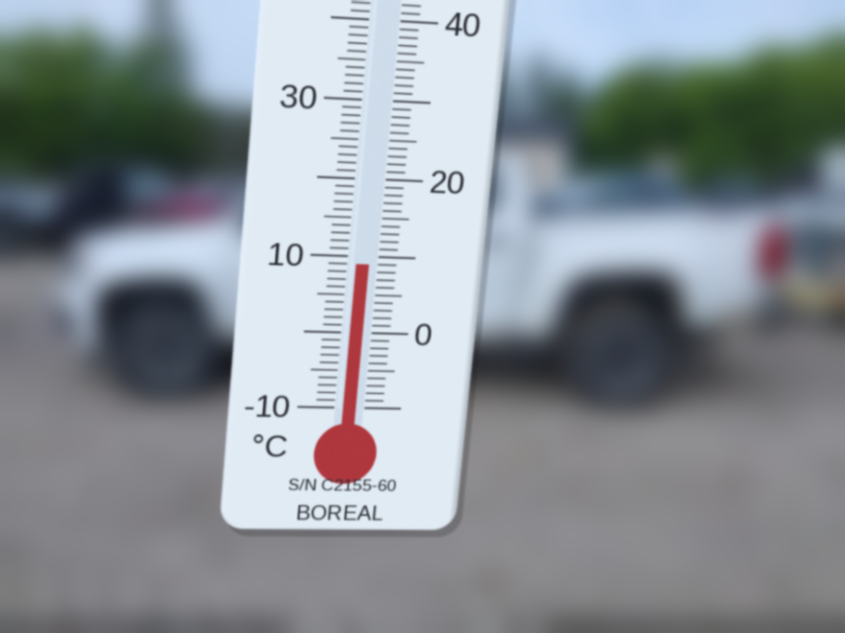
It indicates **9** °C
